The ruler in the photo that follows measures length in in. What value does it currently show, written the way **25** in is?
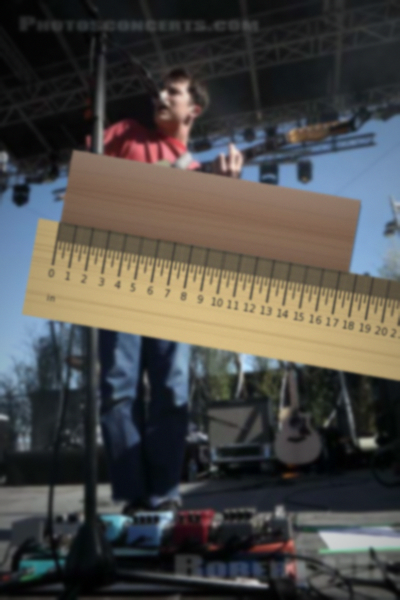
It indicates **17.5** in
